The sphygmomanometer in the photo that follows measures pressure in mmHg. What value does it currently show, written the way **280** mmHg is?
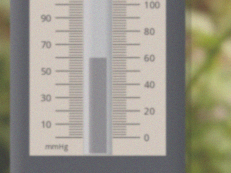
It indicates **60** mmHg
